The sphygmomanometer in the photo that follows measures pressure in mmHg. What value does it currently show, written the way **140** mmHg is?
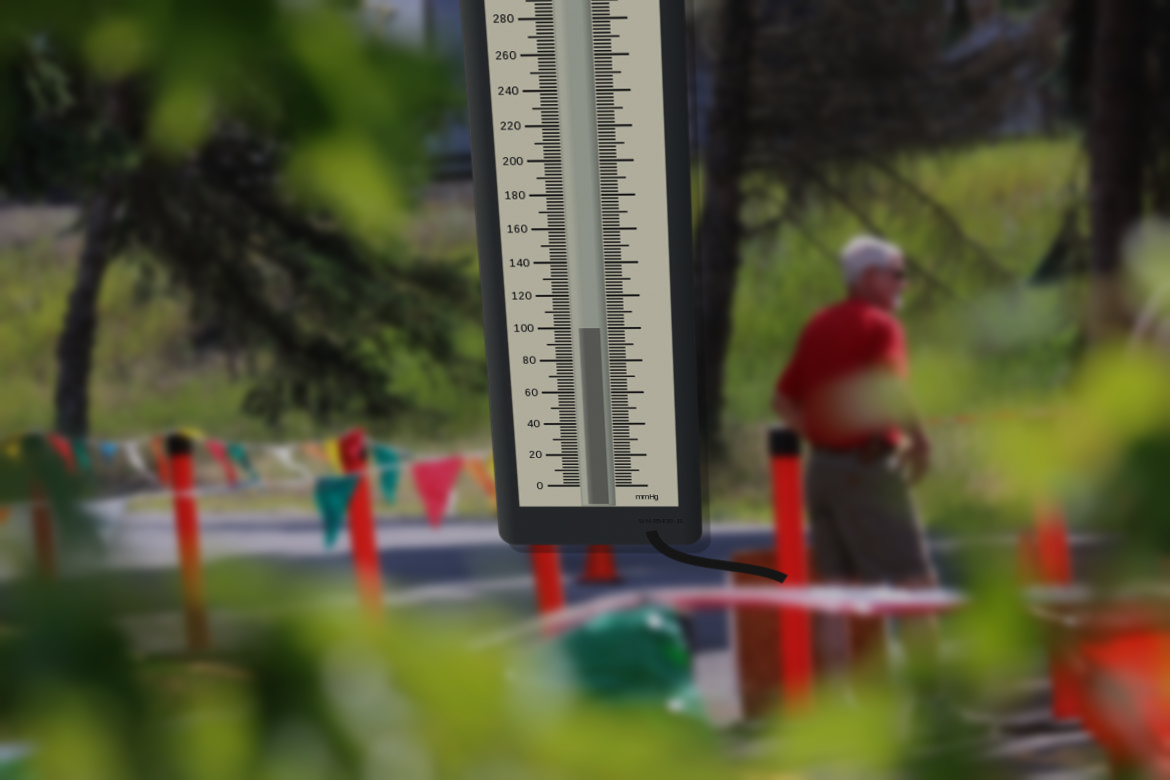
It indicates **100** mmHg
